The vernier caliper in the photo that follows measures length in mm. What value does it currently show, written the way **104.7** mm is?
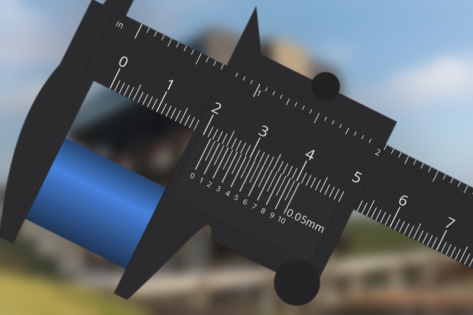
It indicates **21.6** mm
